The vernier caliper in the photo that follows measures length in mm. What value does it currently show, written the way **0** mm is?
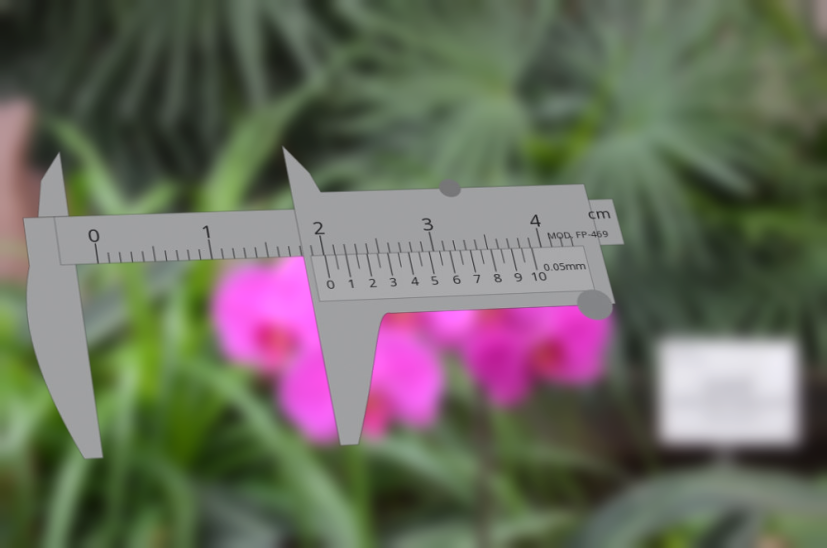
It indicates **20.1** mm
